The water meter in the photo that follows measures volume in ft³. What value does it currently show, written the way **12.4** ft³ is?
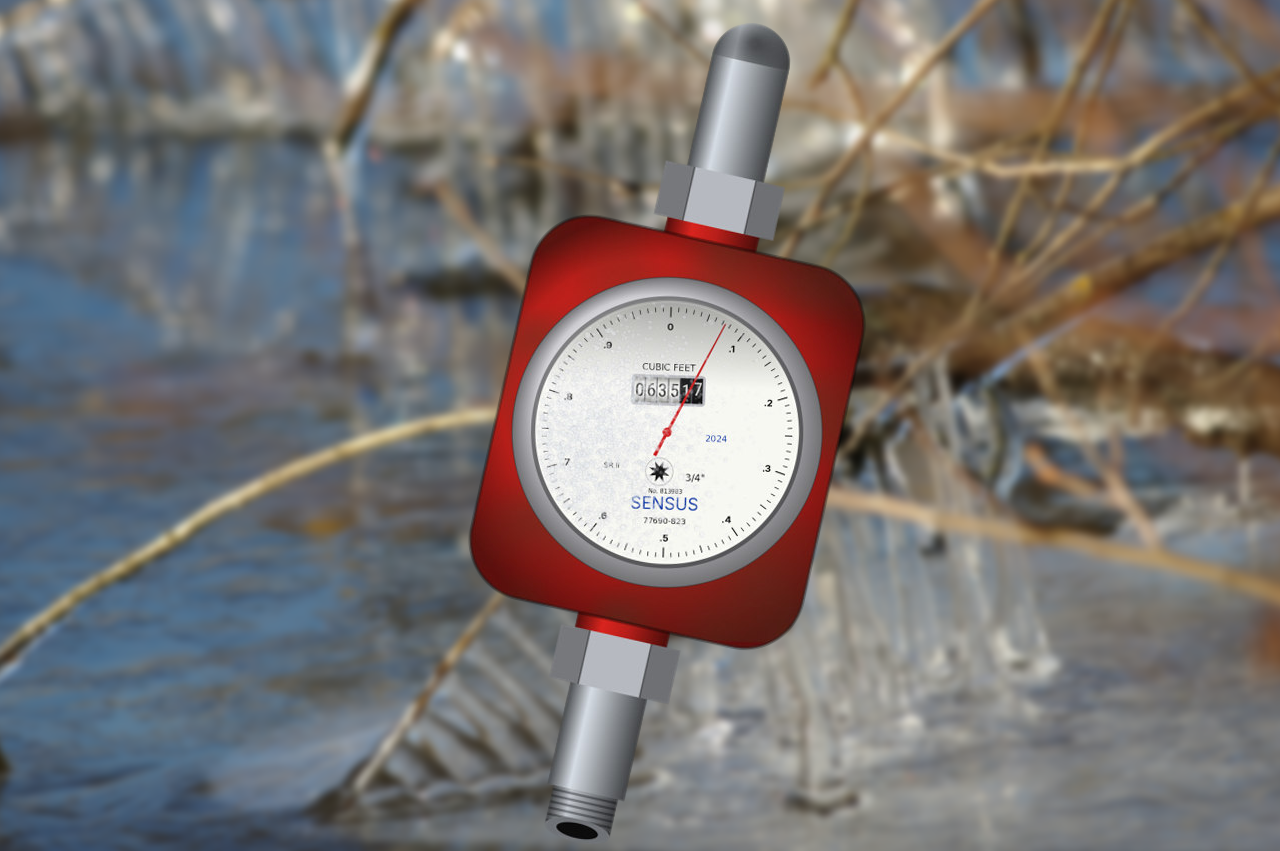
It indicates **63517.07** ft³
